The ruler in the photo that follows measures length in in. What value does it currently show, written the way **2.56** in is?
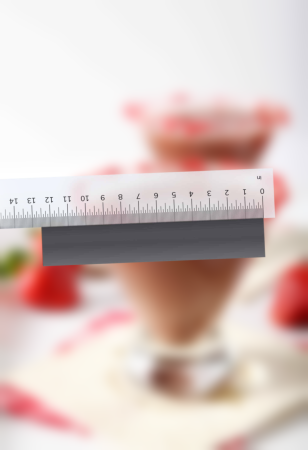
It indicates **12.5** in
